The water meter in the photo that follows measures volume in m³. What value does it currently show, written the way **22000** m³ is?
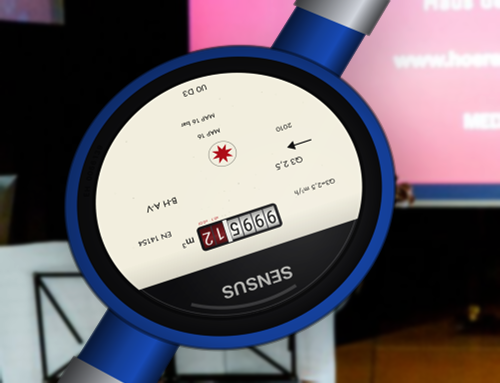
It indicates **9995.12** m³
